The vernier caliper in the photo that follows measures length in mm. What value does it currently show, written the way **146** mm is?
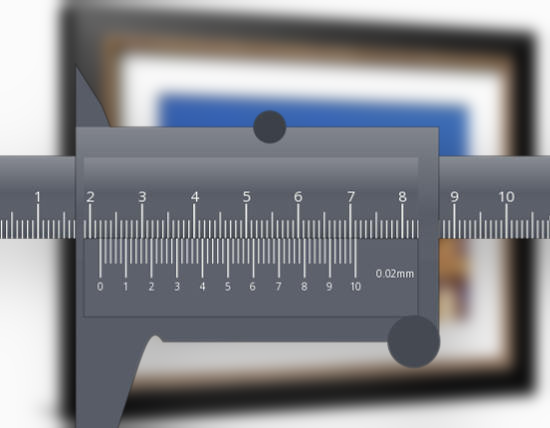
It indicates **22.0** mm
